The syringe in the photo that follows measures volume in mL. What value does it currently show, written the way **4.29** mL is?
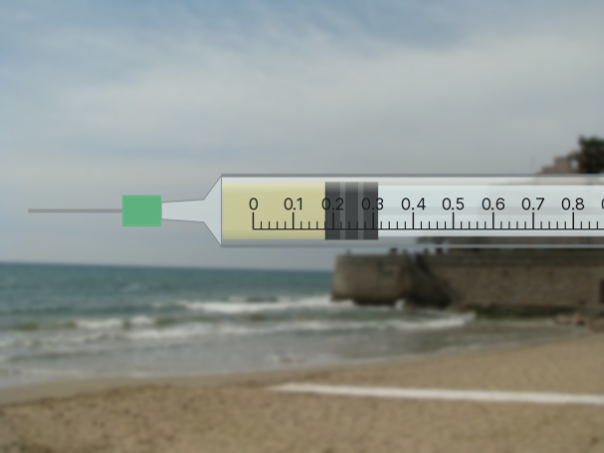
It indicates **0.18** mL
